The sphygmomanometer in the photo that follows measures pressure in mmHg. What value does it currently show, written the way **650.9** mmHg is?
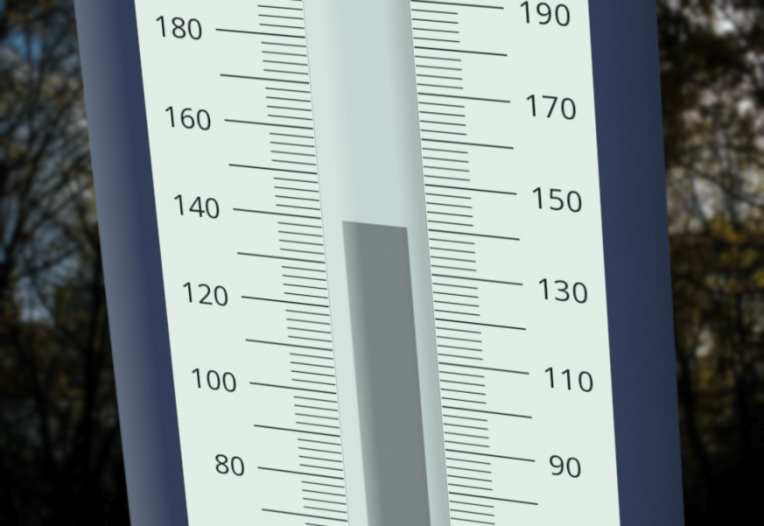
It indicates **140** mmHg
